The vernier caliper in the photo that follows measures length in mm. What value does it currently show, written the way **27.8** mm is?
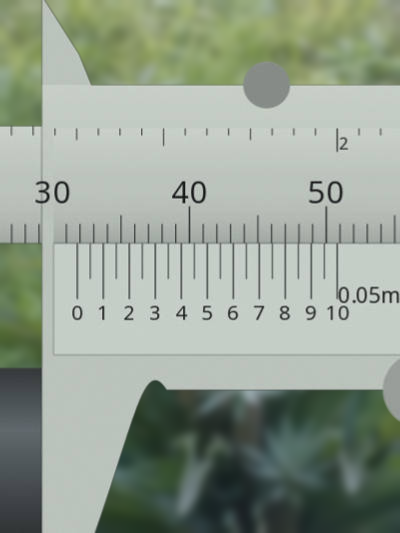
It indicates **31.8** mm
